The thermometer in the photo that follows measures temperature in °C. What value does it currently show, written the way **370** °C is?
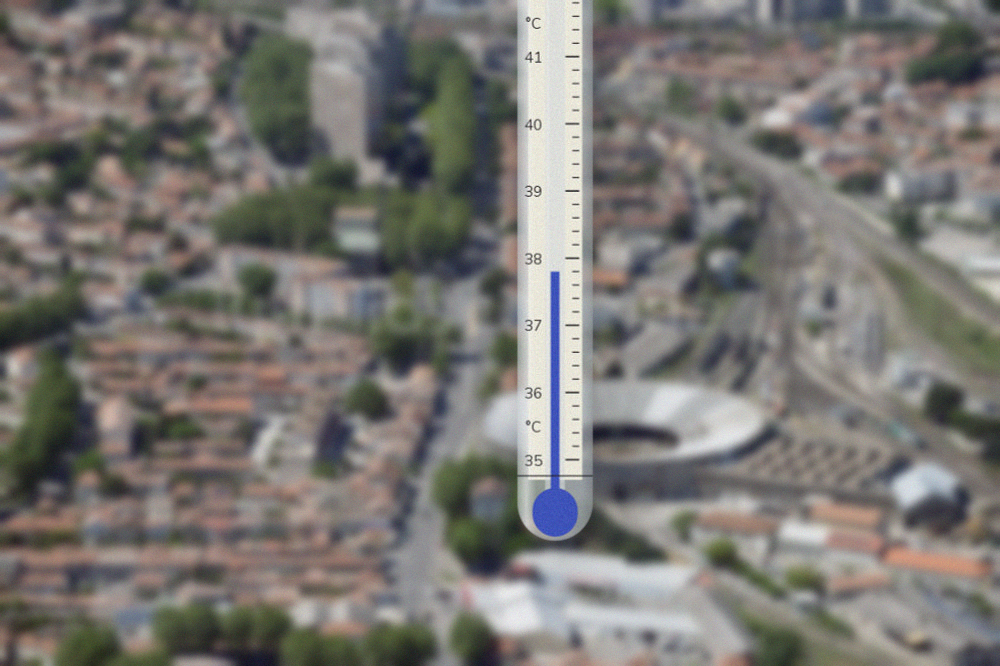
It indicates **37.8** °C
